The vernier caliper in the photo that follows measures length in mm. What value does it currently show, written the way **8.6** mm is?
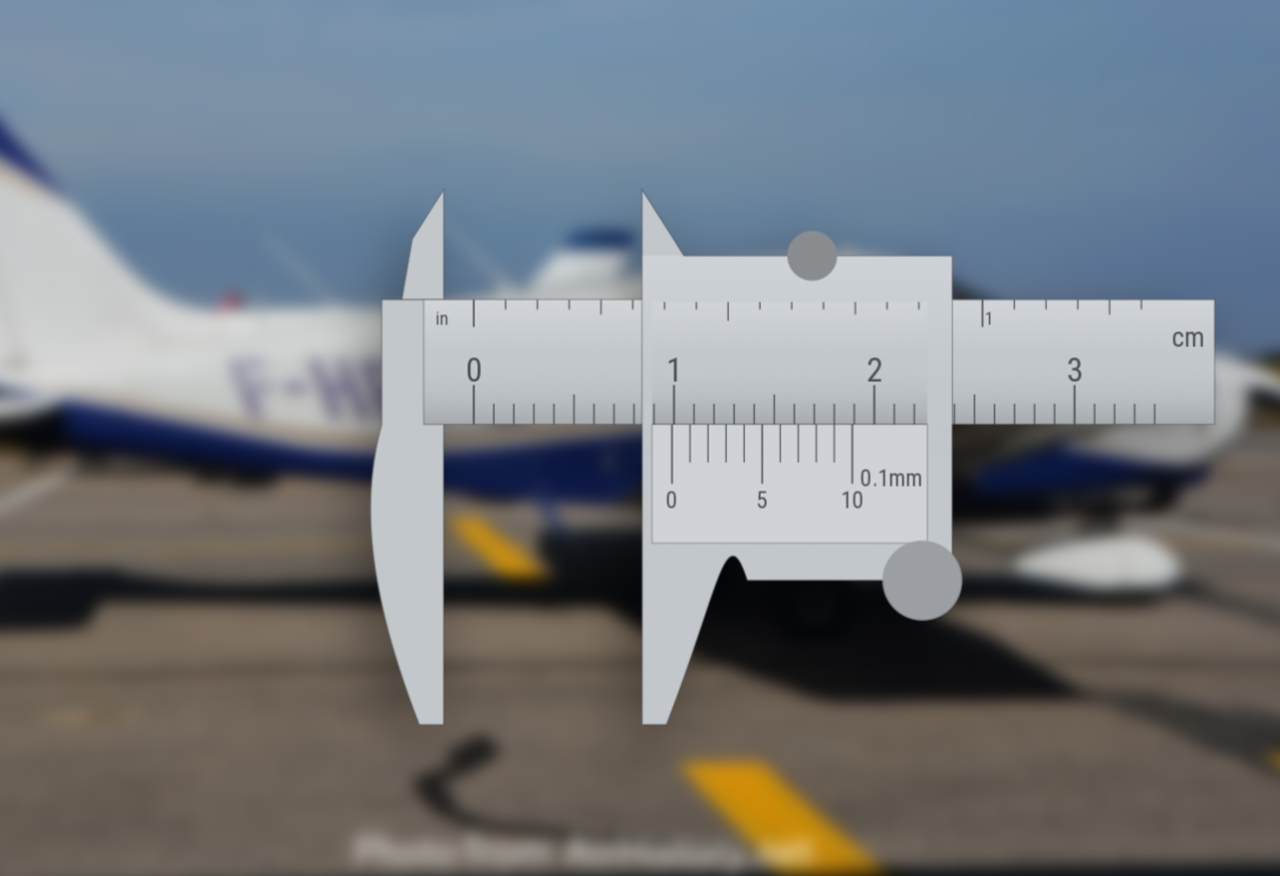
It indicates **9.9** mm
